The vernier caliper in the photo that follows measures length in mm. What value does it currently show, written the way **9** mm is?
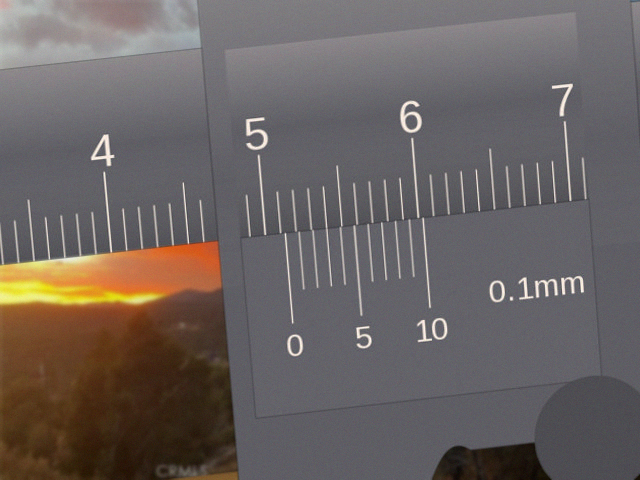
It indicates **51.3** mm
